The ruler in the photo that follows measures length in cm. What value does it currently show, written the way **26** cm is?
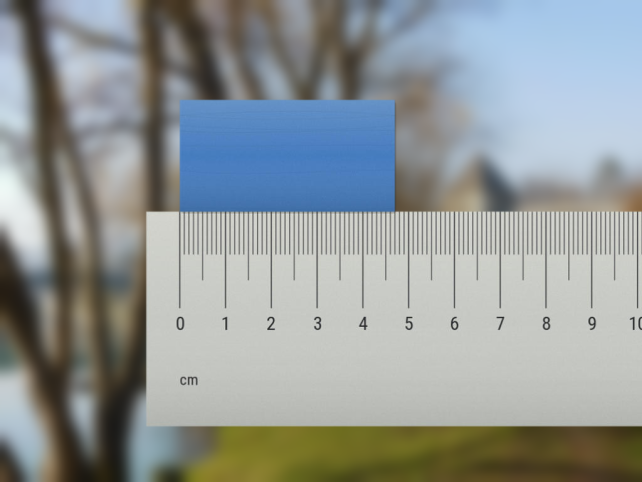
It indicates **4.7** cm
